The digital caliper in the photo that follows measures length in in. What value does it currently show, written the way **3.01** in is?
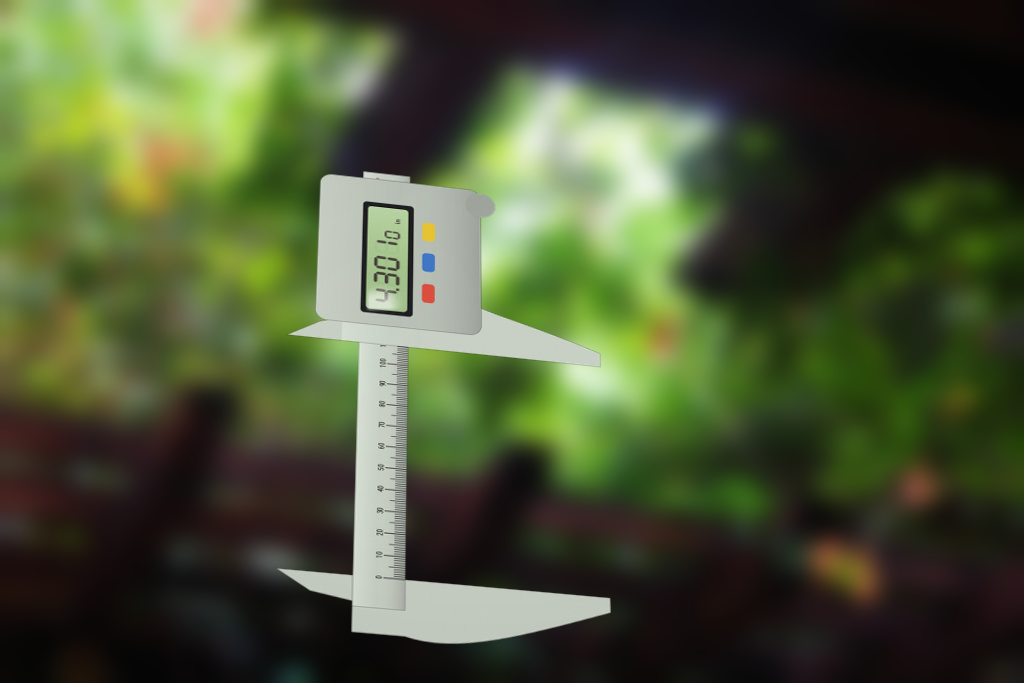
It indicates **4.3010** in
